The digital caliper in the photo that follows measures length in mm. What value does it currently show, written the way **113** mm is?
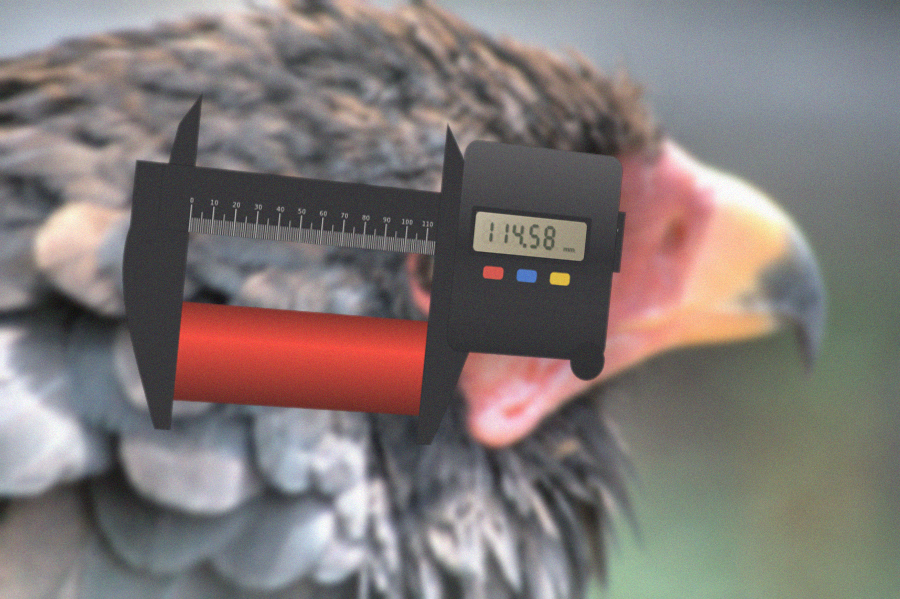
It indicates **114.58** mm
